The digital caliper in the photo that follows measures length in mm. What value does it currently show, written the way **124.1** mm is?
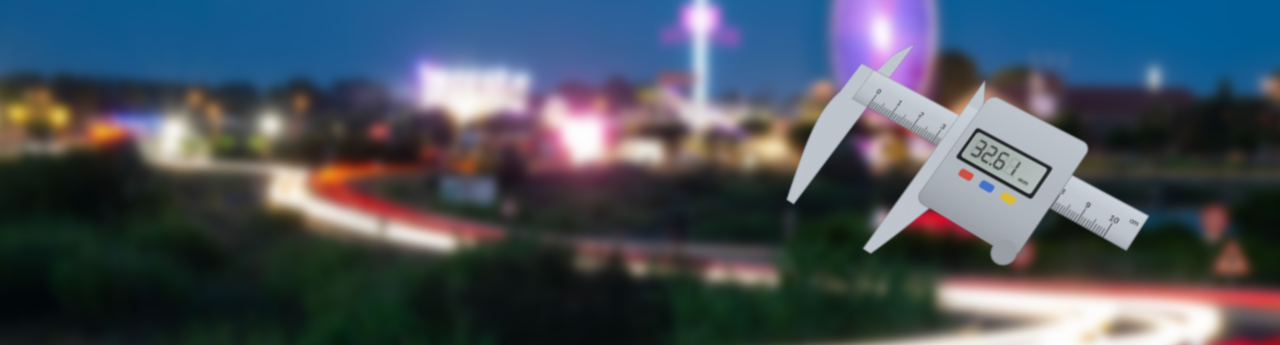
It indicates **32.61** mm
